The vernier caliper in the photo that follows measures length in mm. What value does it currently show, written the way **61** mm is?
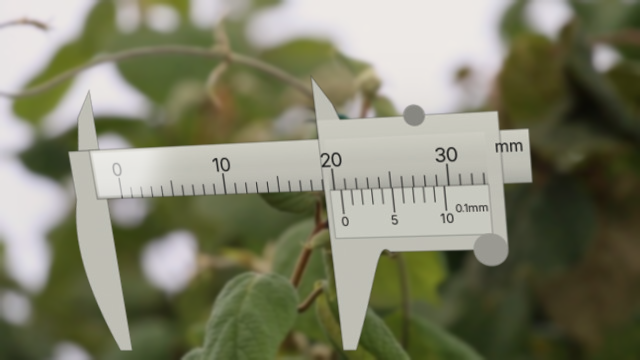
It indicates **20.6** mm
